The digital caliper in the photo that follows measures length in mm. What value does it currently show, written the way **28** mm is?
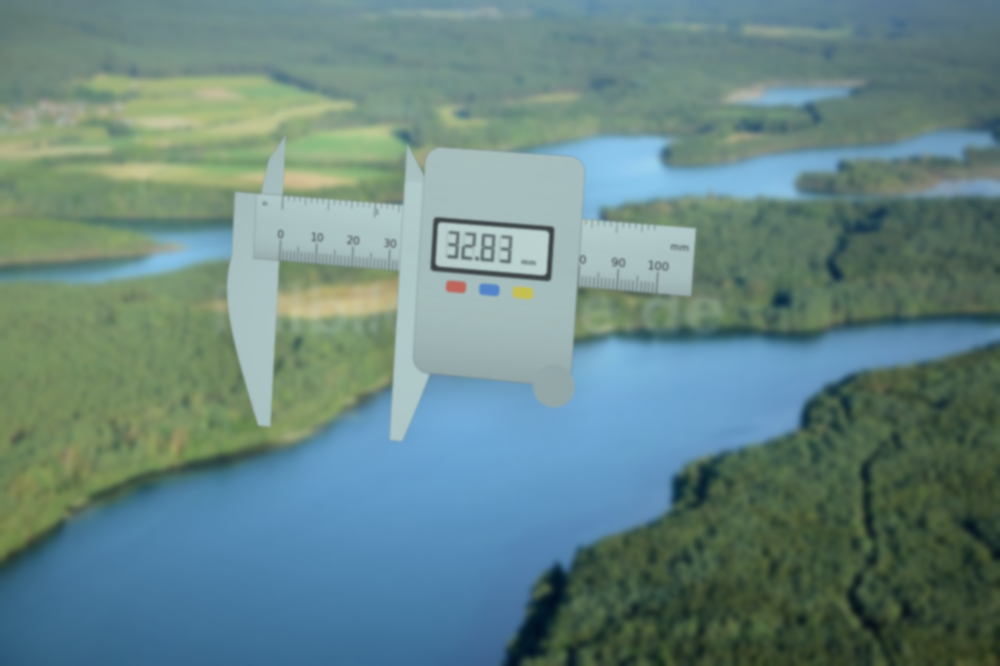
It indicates **32.83** mm
